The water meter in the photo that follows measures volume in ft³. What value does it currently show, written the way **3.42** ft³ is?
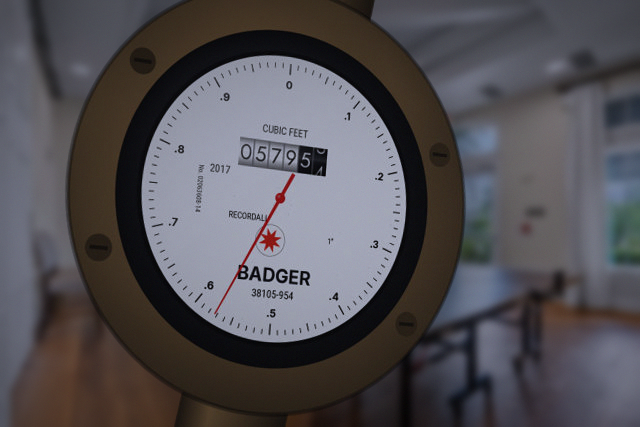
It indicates **57953.57** ft³
